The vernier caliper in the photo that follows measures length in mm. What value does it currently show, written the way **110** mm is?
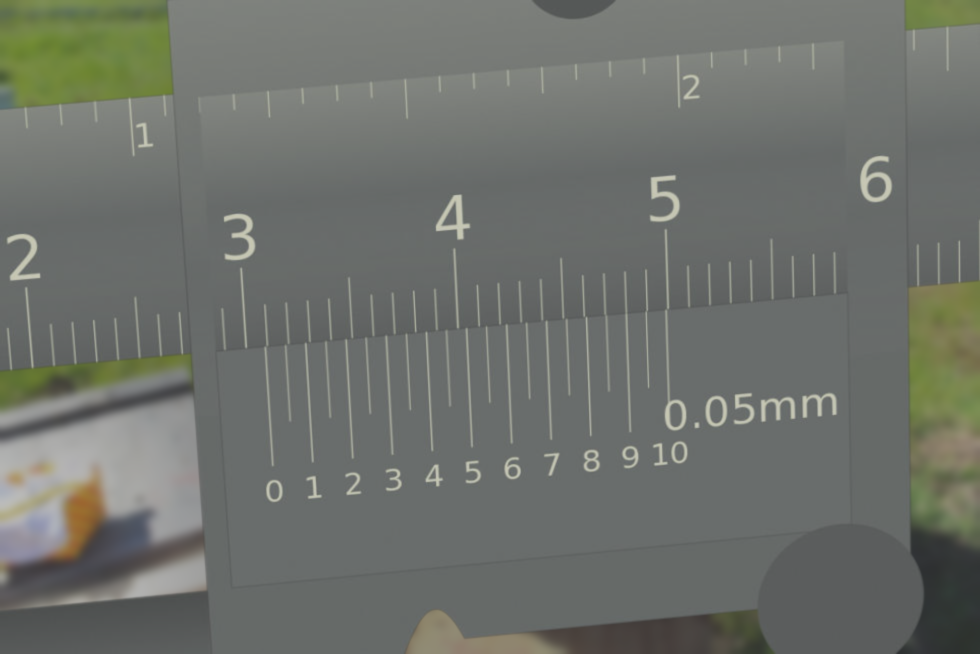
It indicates **30.9** mm
